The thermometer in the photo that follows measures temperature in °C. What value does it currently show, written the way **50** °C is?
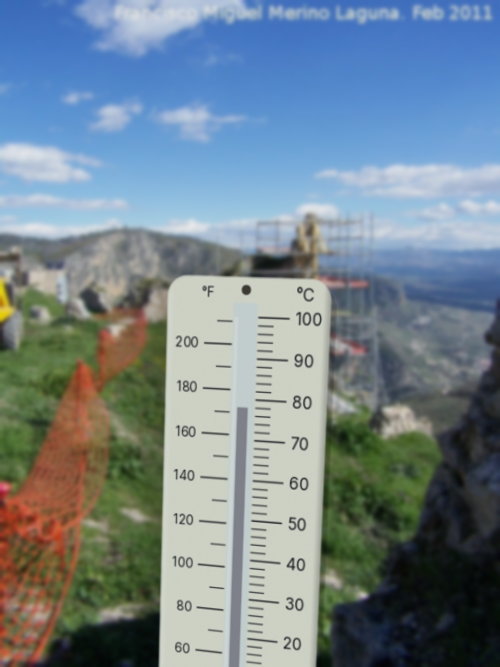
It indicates **78** °C
